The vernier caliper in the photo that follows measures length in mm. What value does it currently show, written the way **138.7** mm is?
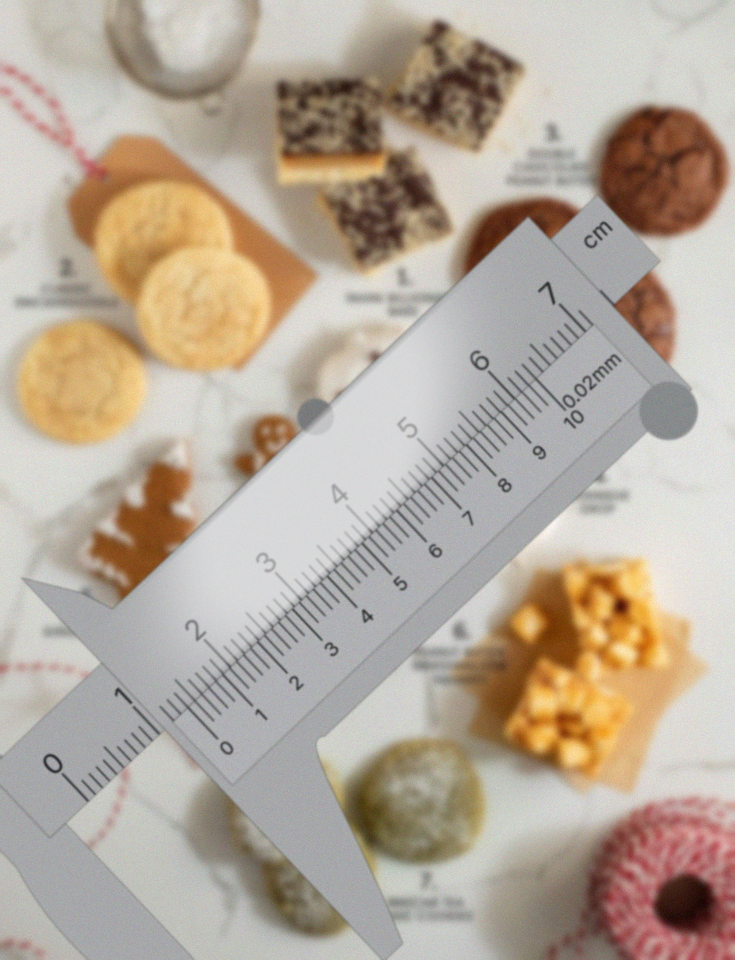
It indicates **14.0** mm
